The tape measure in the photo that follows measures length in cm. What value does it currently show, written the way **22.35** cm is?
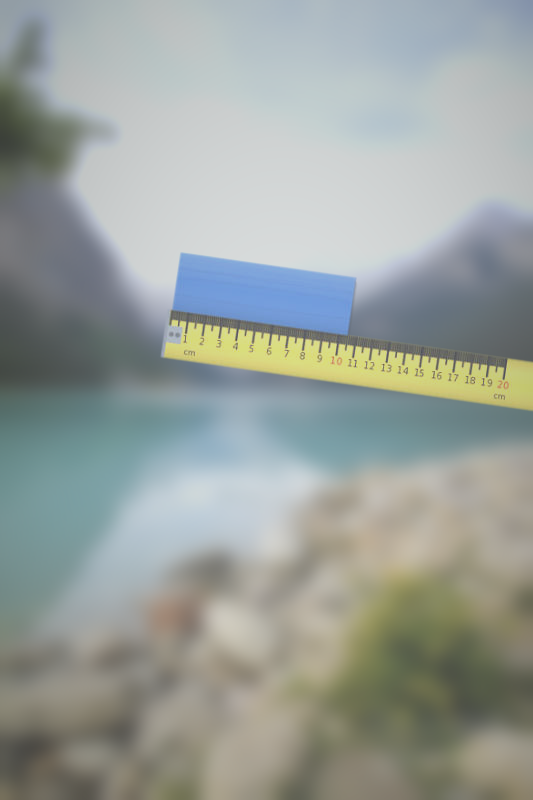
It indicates **10.5** cm
